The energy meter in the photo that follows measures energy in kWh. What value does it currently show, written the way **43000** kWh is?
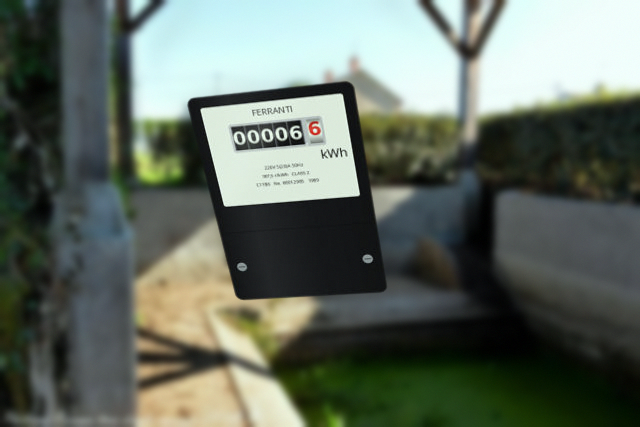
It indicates **6.6** kWh
